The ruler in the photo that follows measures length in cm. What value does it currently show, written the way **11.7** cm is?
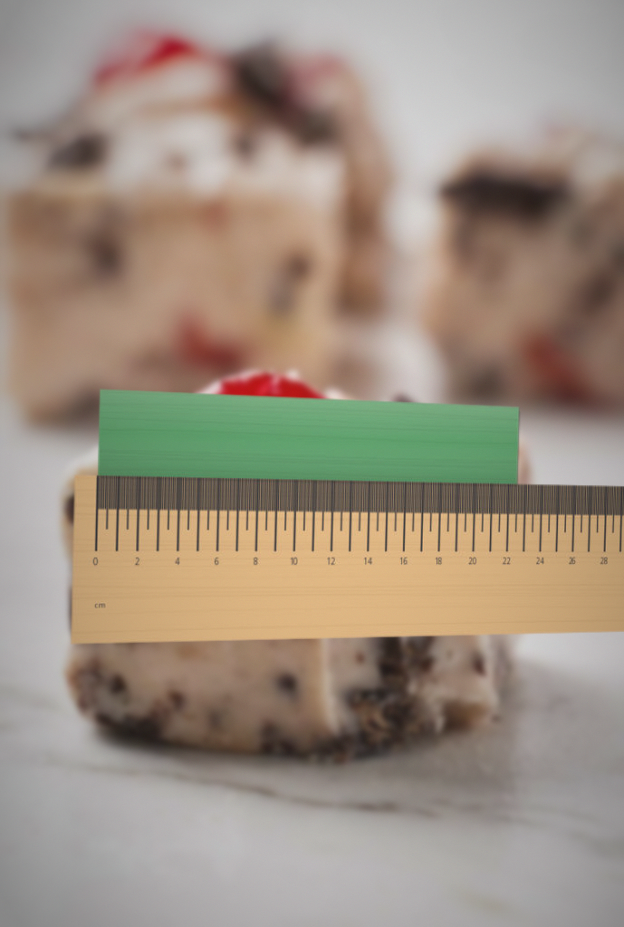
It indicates **22.5** cm
